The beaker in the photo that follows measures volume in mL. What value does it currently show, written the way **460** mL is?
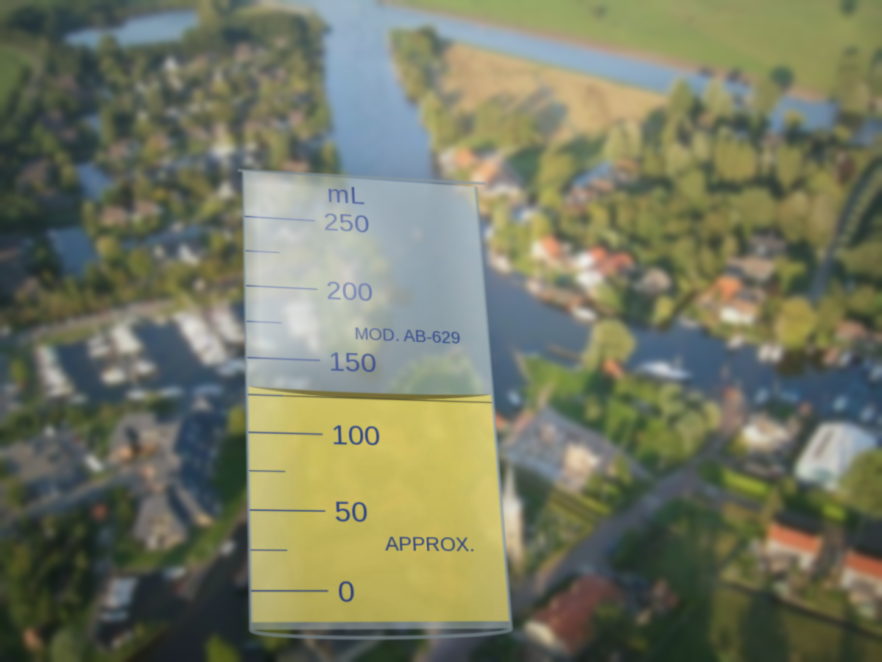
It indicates **125** mL
